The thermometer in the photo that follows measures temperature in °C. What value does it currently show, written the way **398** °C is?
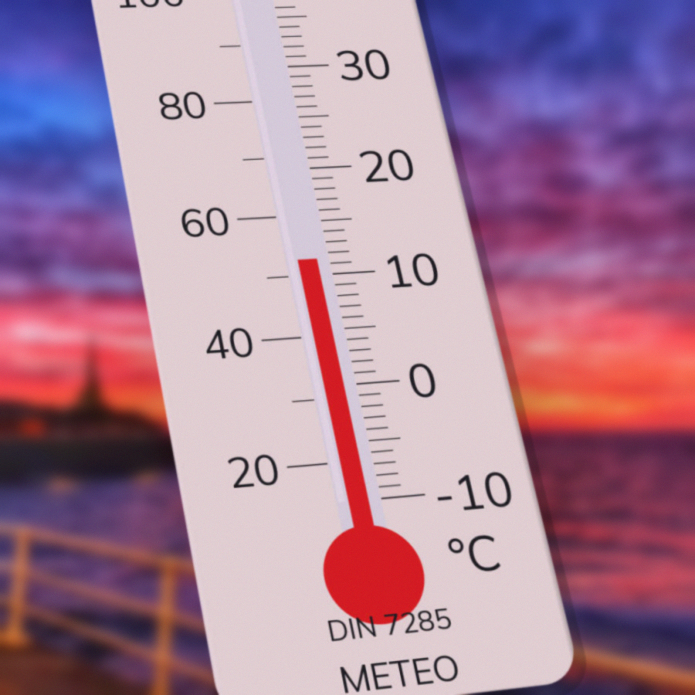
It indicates **11.5** °C
